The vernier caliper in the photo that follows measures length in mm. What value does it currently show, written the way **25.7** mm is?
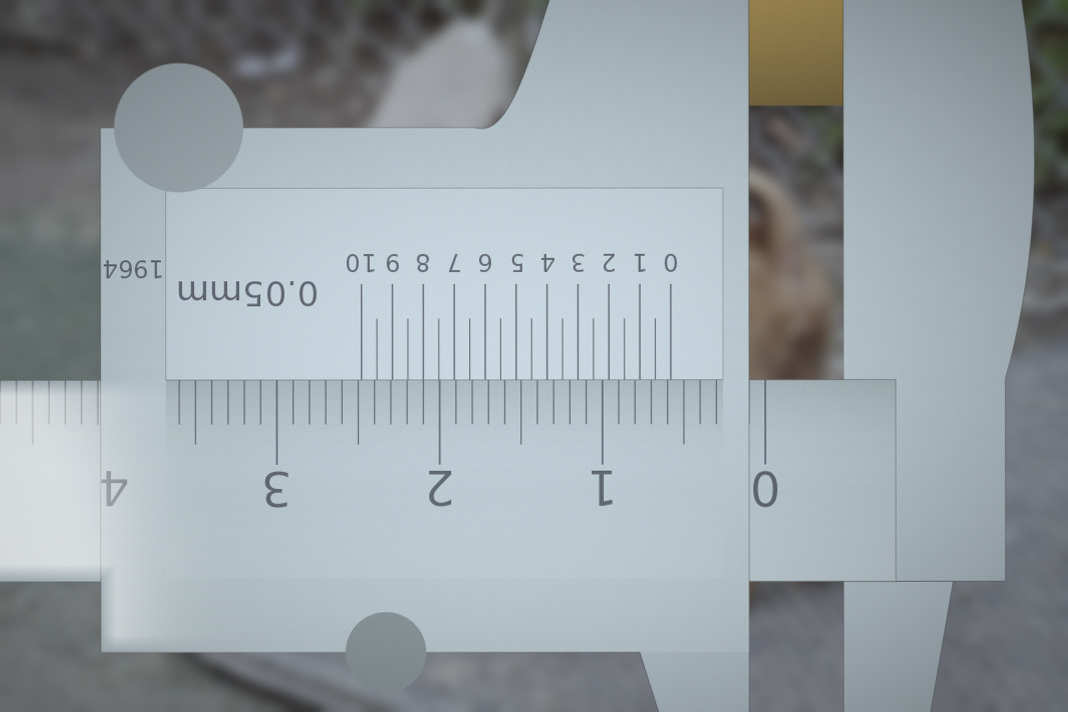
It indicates **5.8** mm
